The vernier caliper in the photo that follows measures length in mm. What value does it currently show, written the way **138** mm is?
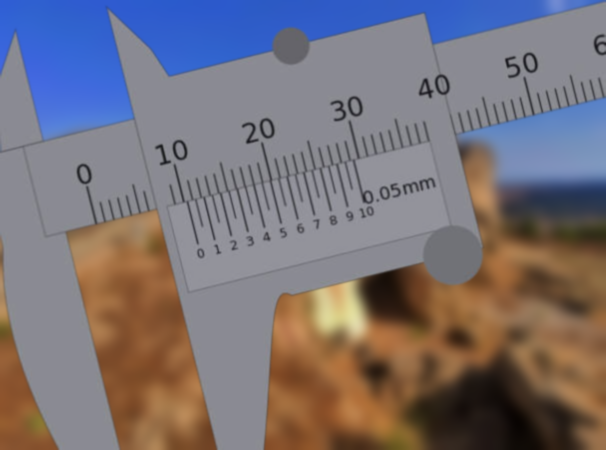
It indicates **10.4** mm
